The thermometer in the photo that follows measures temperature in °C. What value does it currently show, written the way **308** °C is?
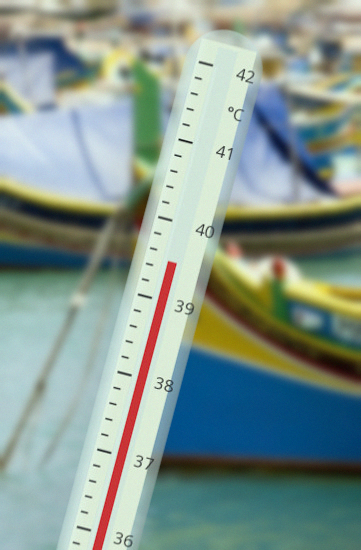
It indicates **39.5** °C
